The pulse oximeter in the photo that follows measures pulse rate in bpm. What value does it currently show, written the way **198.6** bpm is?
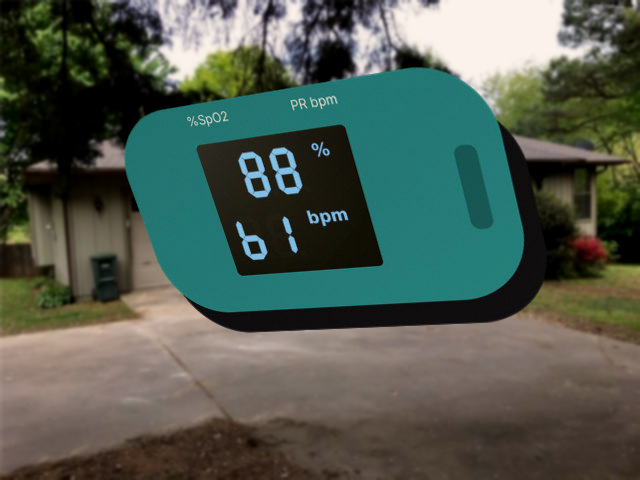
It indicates **61** bpm
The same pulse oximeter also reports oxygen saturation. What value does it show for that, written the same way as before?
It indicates **88** %
